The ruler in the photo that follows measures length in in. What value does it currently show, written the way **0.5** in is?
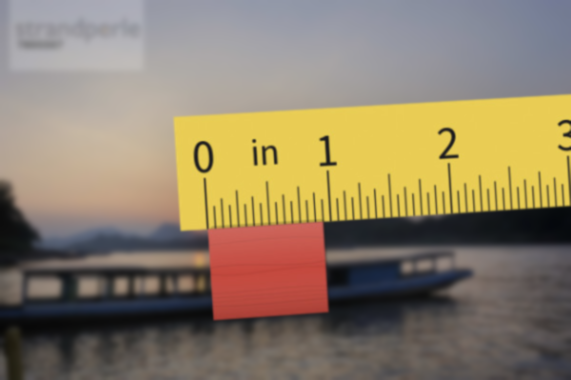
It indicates **0.9375** in
